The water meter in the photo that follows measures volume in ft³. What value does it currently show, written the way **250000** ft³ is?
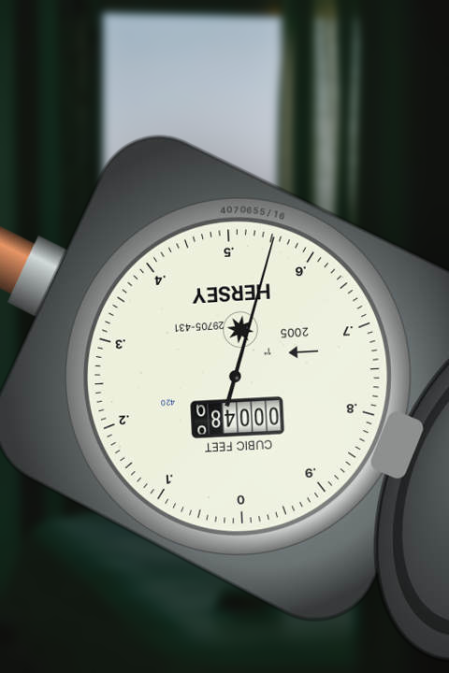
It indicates **488.55** ft³
